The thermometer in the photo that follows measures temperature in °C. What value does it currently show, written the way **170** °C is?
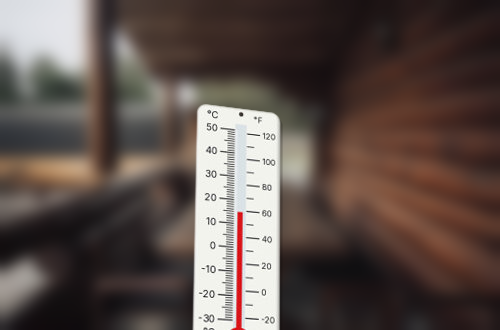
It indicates **15** °C
